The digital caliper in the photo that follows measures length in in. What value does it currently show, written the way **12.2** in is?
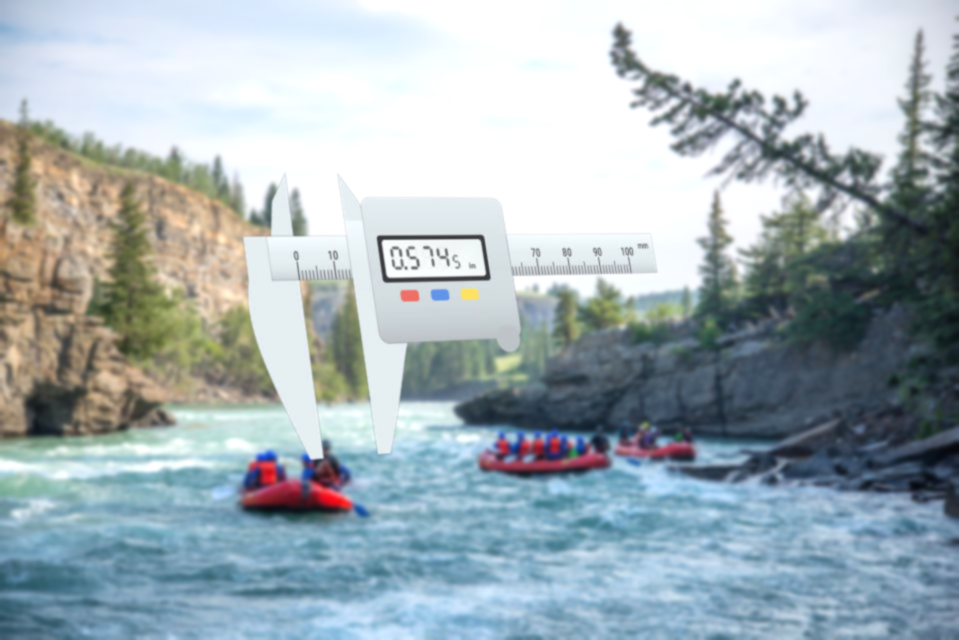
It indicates **0.5745** in
